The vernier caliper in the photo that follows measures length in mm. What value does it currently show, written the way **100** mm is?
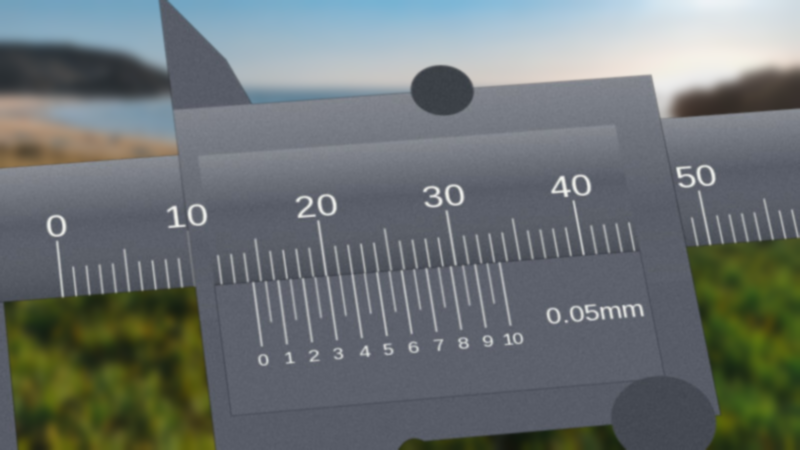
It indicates **14.4** mm
